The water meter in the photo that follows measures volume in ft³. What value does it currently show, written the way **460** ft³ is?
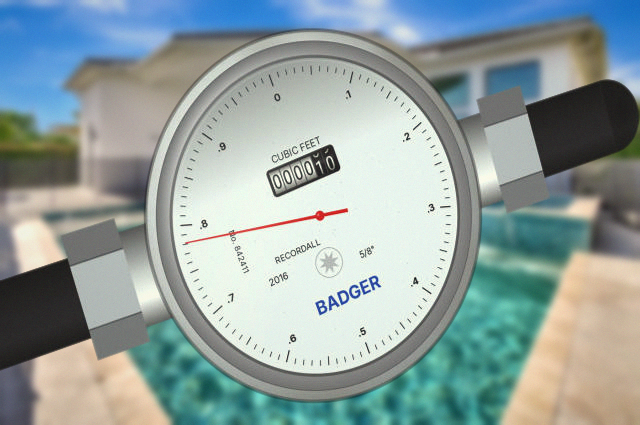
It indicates **9.78** ft³
